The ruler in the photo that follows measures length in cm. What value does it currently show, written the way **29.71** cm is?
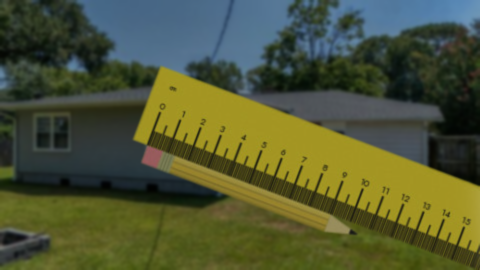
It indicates **10.5** cm
